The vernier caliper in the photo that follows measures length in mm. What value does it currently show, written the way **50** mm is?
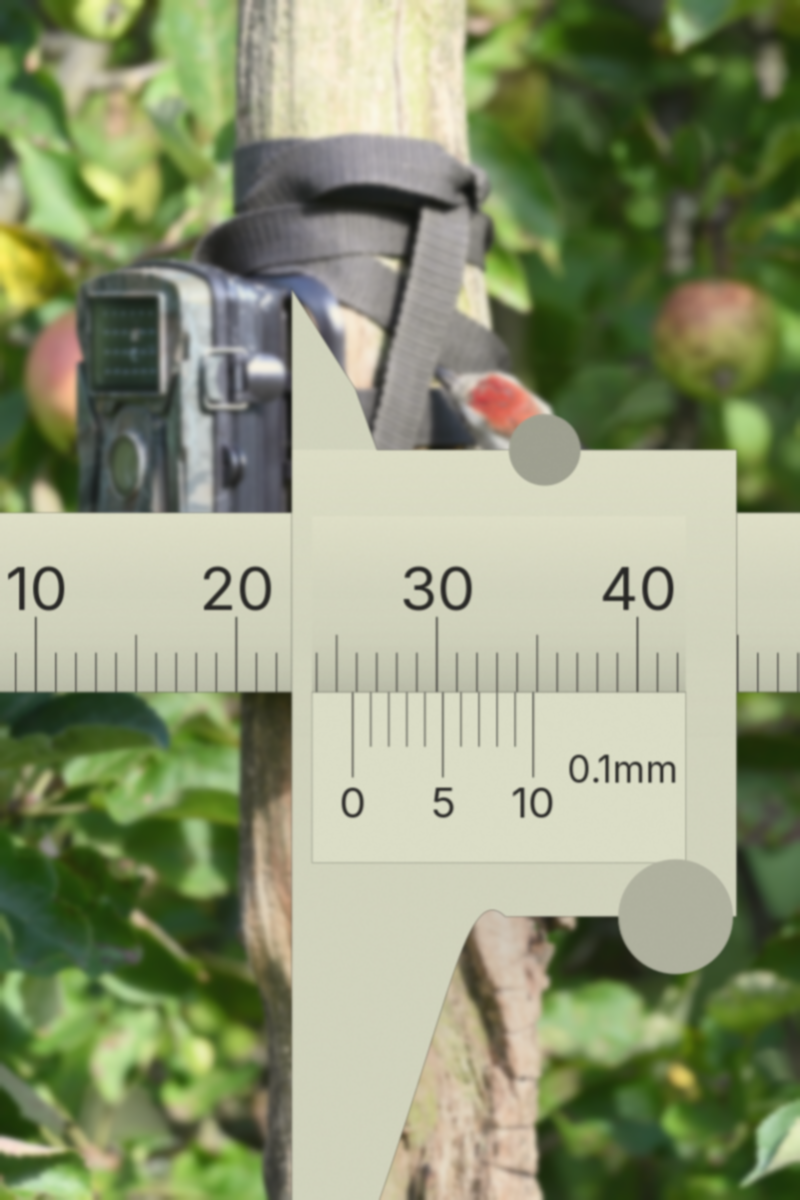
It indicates **25.8** mm
